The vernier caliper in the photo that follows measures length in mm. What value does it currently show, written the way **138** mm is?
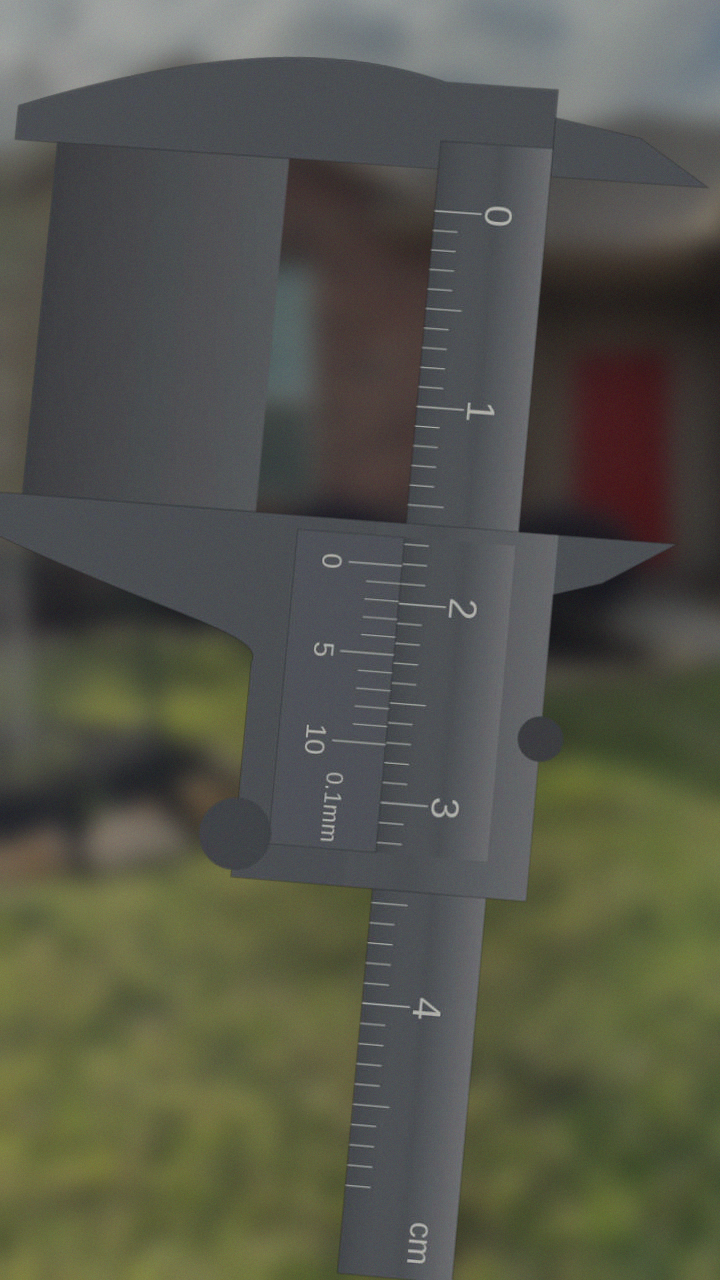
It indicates **18.1** mm
